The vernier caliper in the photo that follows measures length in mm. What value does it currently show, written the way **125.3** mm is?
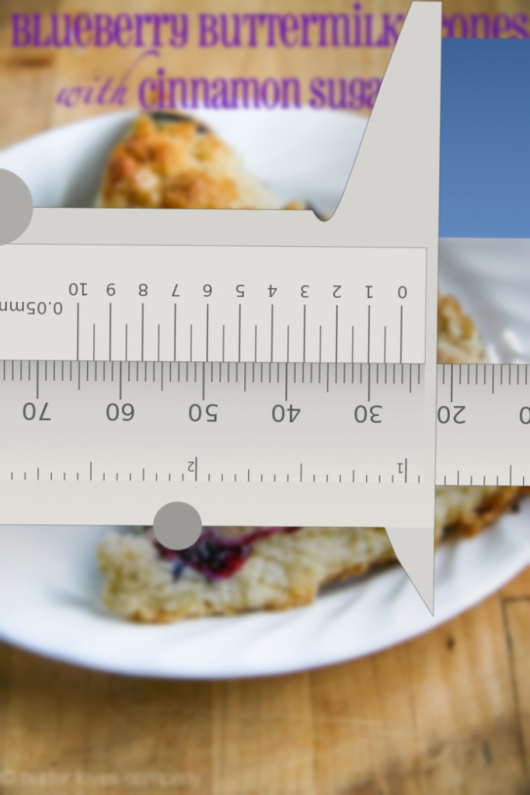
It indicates **26.2** mm
